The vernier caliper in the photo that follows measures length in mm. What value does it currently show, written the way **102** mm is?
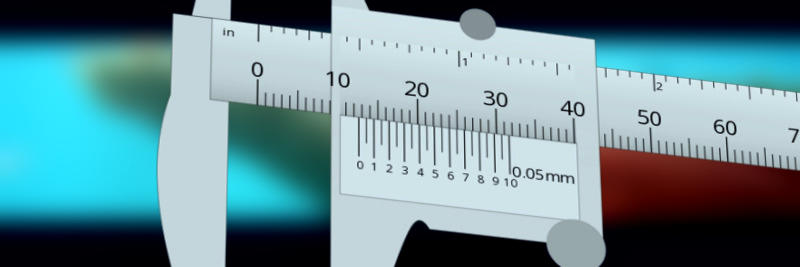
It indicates **12.6** mm
